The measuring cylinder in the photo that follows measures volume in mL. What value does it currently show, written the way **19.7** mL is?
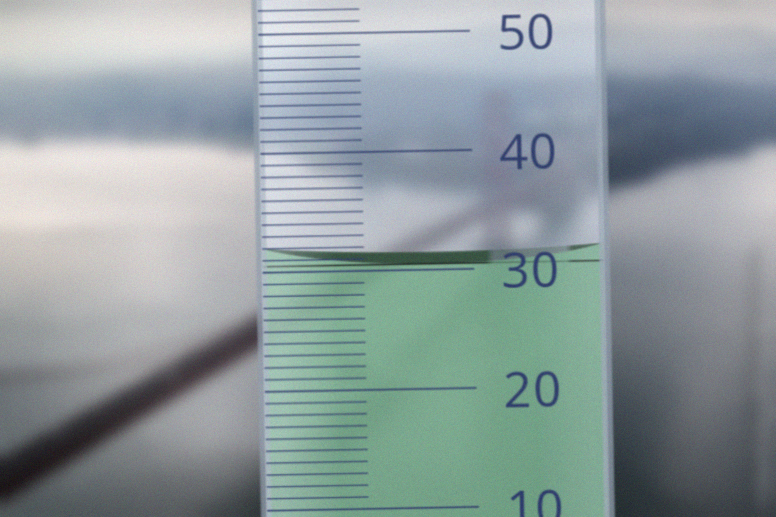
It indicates **30.5** mL
